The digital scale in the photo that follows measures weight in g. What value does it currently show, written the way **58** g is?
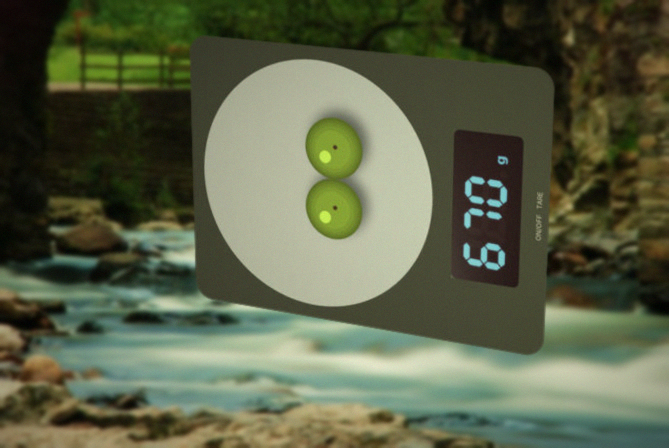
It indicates **670** g
